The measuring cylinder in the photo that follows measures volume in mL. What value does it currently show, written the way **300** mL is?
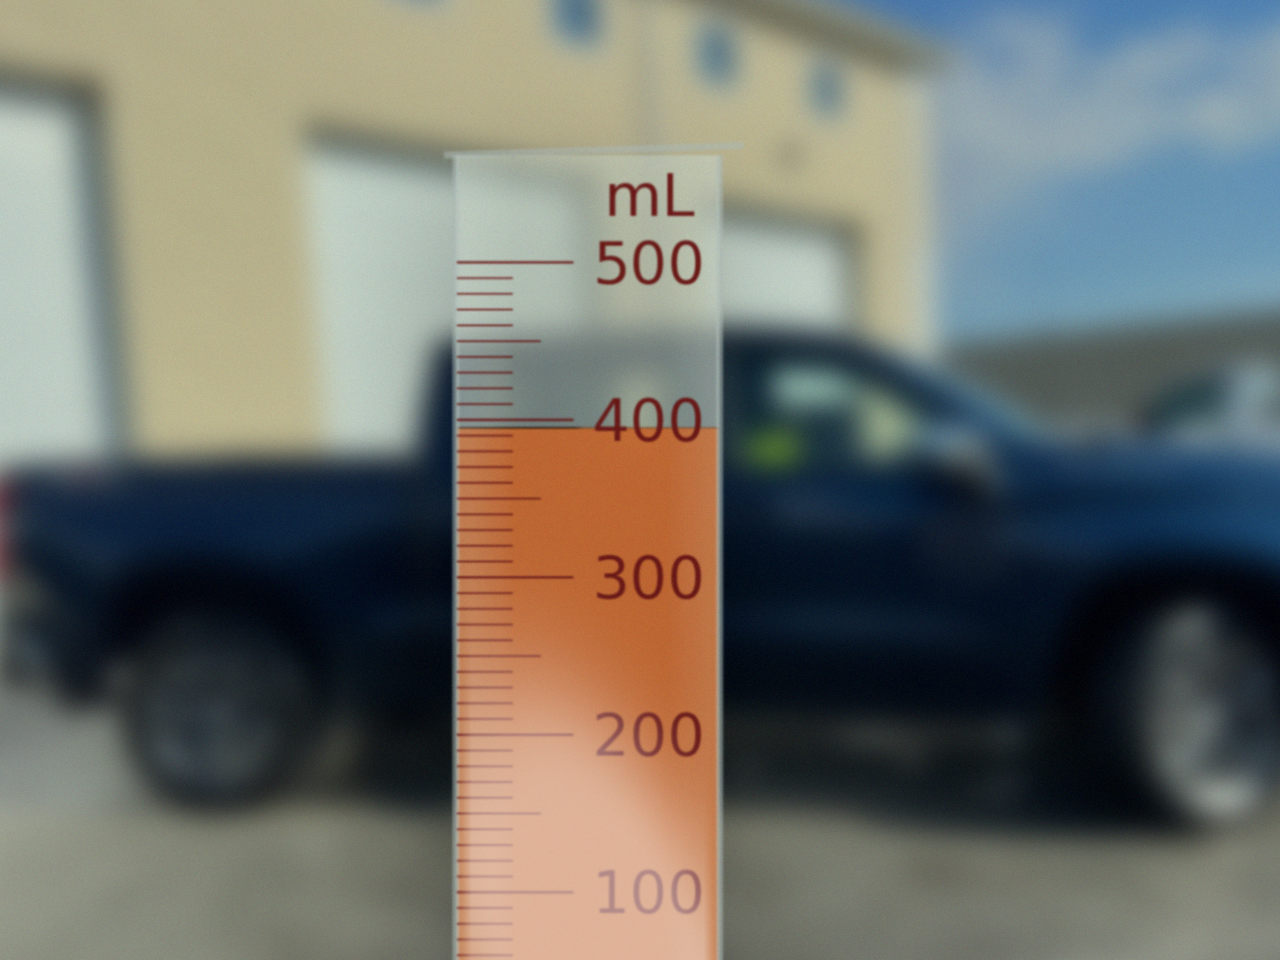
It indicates **395** mL
